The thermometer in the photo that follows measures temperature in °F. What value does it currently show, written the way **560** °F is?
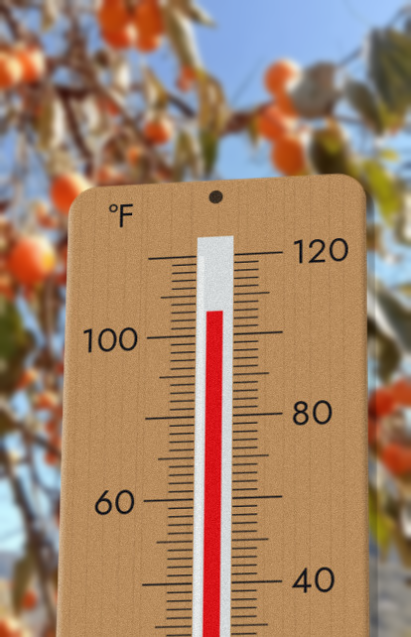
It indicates **106** °F
